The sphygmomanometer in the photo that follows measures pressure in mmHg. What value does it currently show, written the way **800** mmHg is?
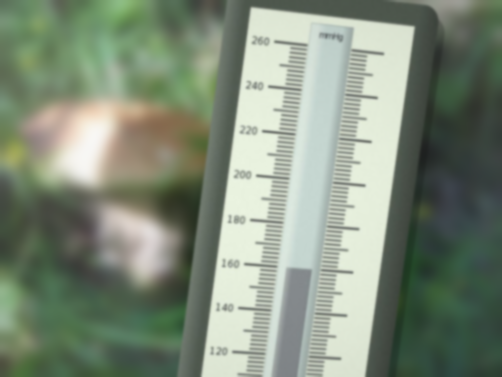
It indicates **160** mmHg
